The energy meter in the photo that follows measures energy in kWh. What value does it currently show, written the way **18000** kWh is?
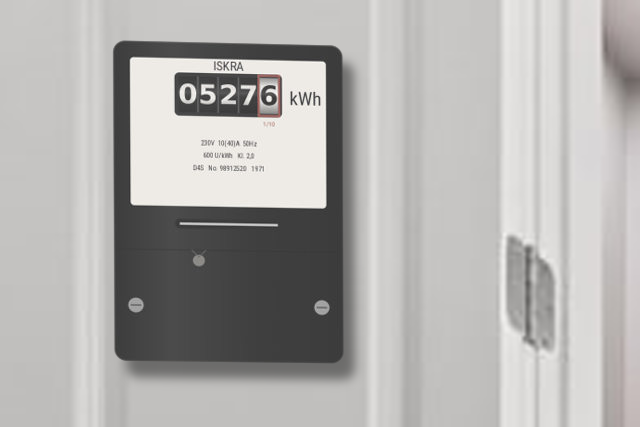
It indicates **527.6** kWh
